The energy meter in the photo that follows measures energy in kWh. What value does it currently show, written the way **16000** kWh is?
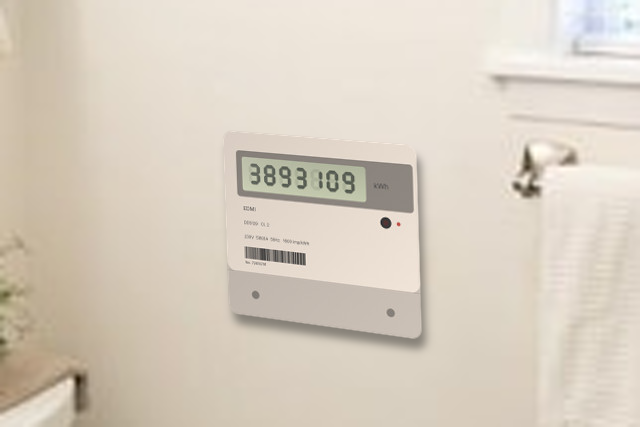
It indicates **3893109** kWh
